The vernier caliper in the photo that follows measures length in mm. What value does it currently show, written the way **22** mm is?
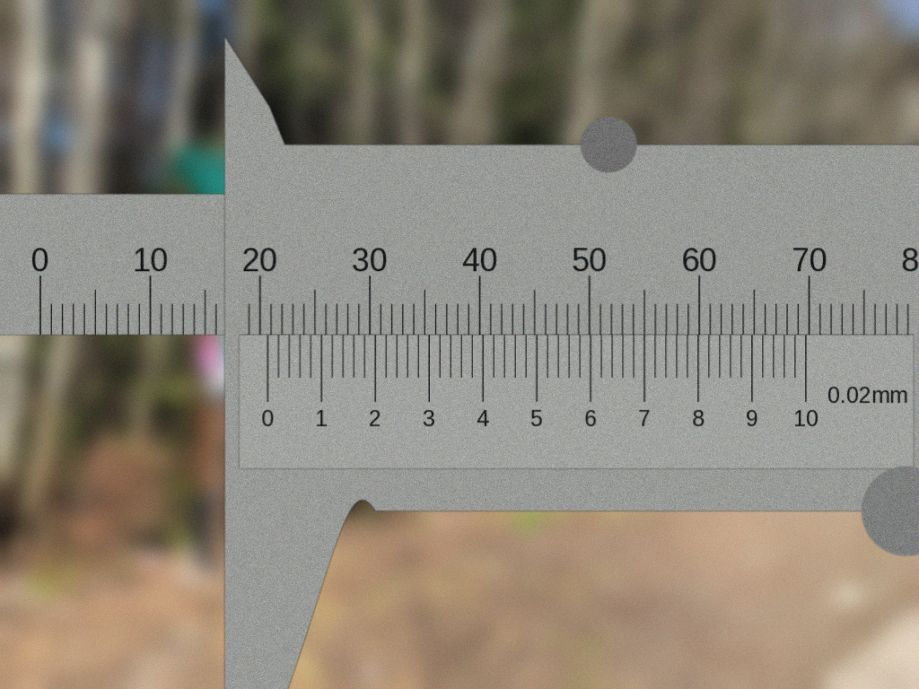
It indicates **20.7** mm
